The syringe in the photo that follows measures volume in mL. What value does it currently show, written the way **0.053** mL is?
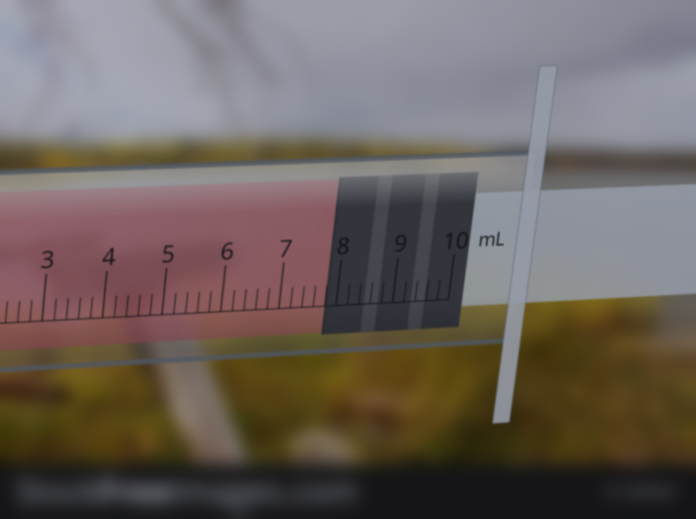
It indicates **7.8** mL
